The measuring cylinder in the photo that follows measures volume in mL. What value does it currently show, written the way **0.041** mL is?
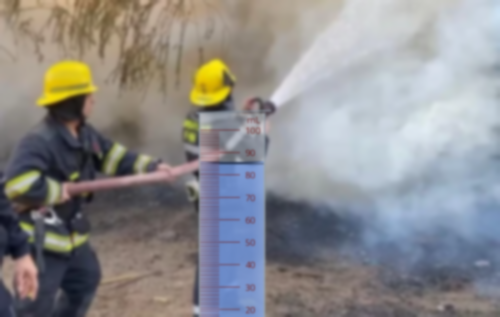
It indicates **85** mL
